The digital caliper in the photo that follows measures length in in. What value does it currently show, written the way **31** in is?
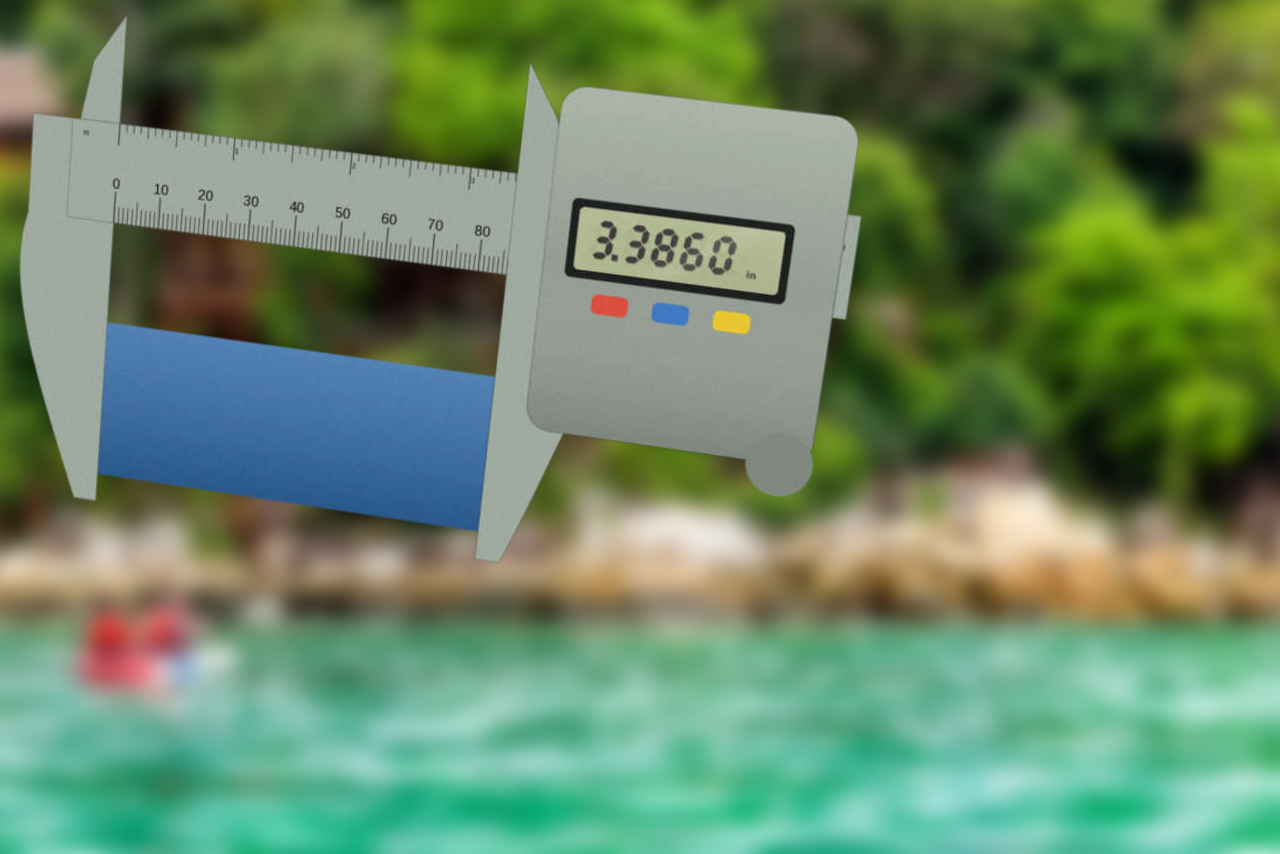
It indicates **3.3860** in
